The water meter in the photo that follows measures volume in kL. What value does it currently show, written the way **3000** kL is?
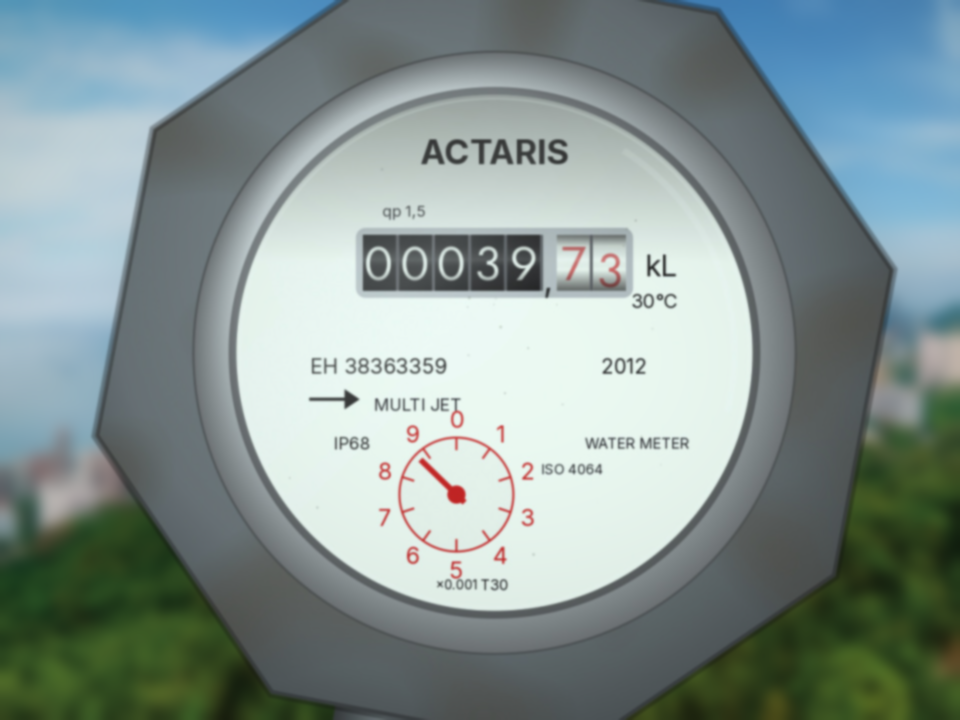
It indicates **39.728** kL
